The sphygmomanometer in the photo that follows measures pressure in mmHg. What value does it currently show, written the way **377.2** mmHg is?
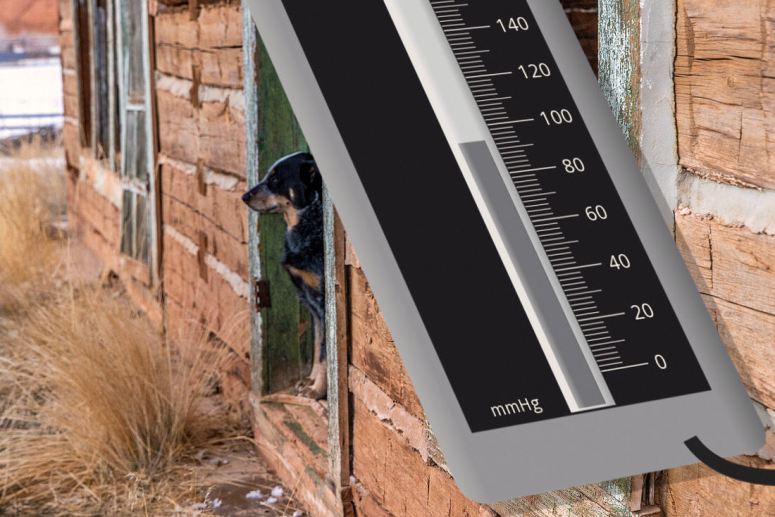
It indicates **94** mmHg
